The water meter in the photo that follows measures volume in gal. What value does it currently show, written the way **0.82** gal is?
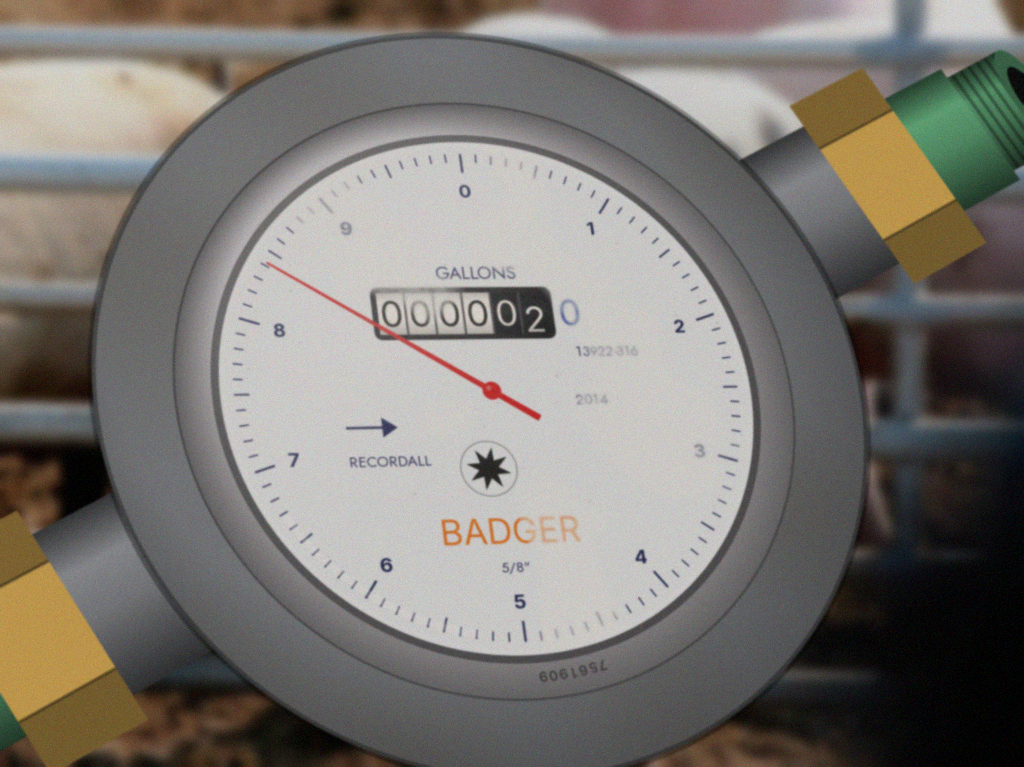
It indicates **18.4** gal
